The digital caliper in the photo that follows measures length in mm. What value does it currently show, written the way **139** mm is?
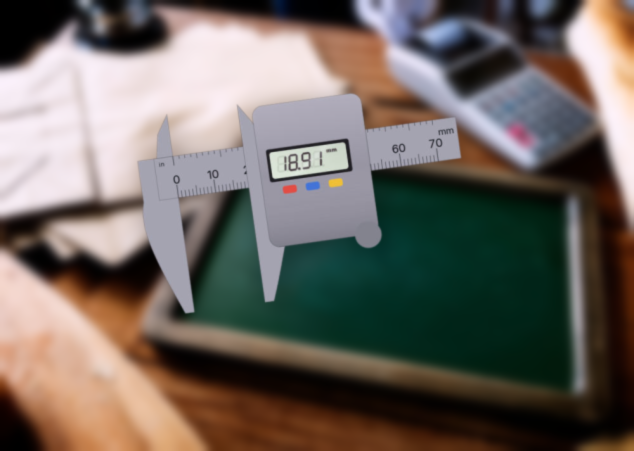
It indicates **18.91** mm
